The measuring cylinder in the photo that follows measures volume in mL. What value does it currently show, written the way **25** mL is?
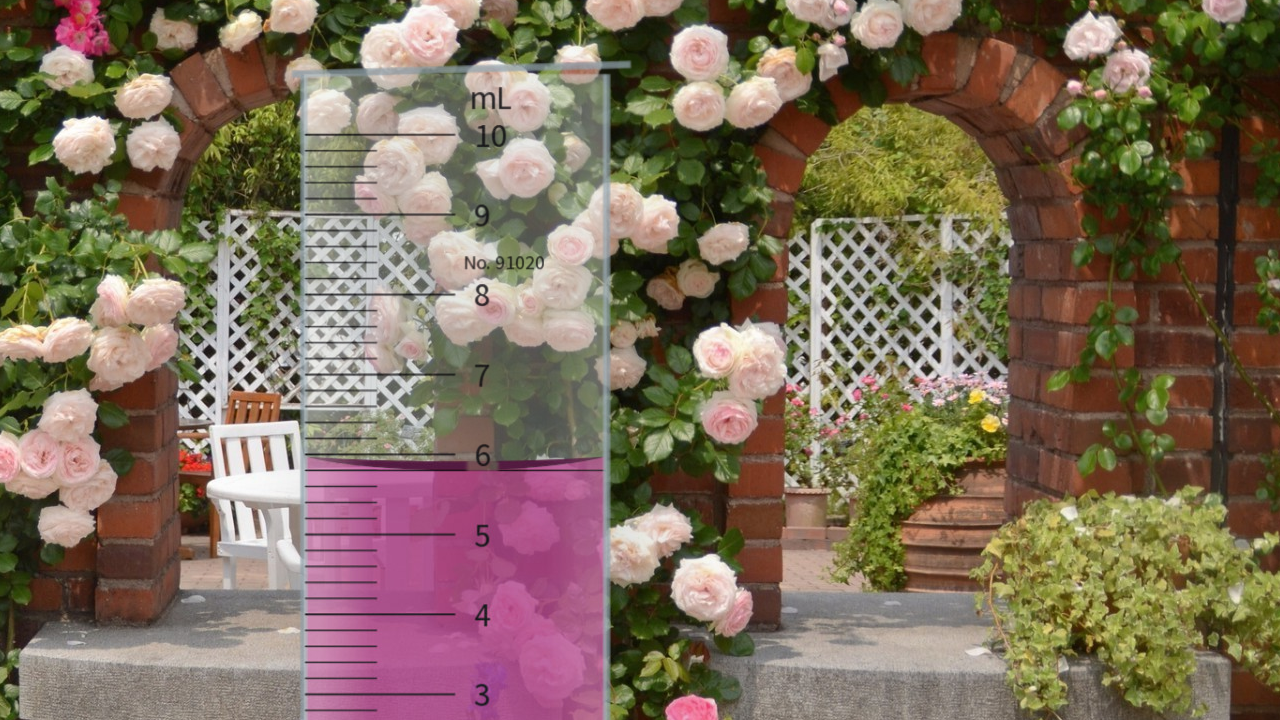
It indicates **5.8** mL
